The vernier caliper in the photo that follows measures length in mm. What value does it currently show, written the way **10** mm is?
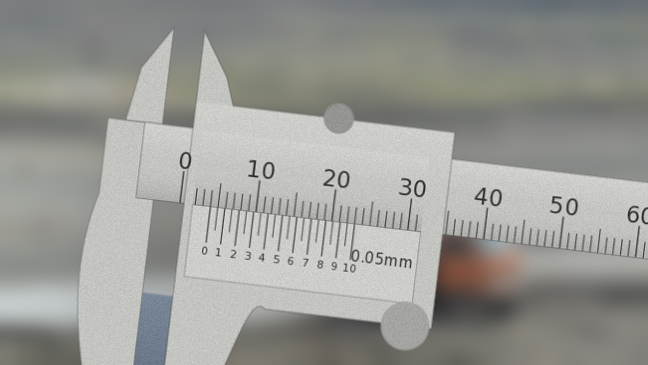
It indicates **4.0** mm
